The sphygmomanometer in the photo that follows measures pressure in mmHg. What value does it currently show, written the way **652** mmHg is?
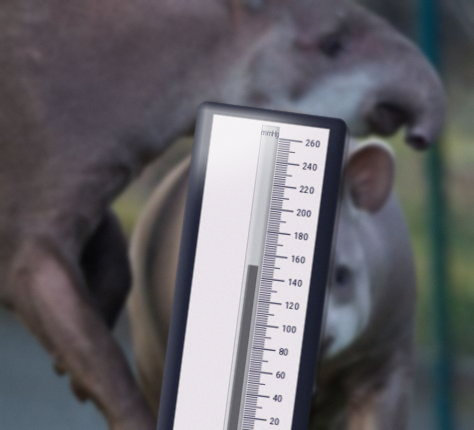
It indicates **150** mmHg
